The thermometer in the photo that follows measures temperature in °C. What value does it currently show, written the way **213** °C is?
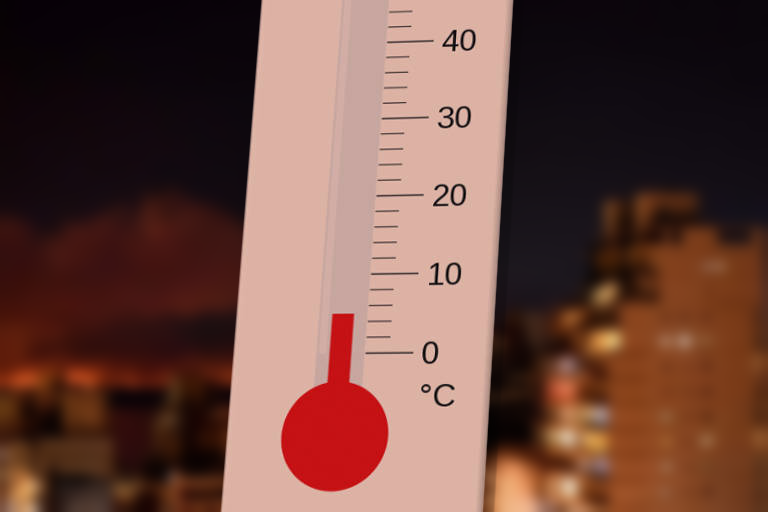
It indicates **5** °C
